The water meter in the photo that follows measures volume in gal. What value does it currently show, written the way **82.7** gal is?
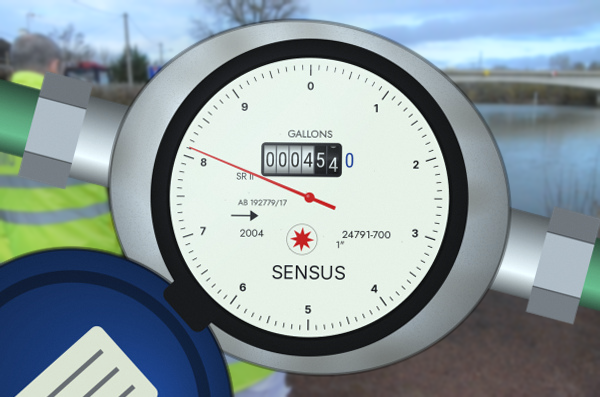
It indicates **4538.1** gal
